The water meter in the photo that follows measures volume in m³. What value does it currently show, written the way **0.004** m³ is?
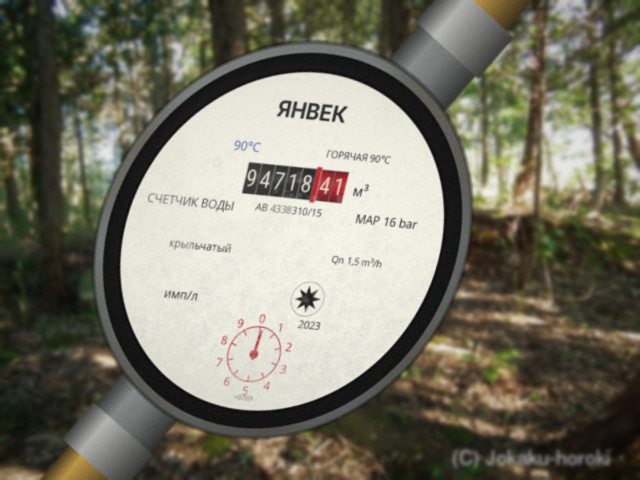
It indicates **94718.410** m³
